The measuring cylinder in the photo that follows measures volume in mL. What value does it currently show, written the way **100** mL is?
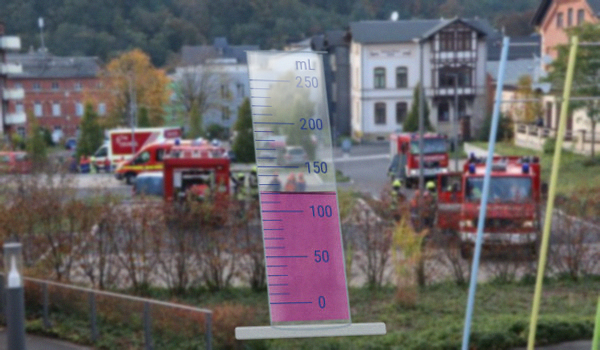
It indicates **120** mL
